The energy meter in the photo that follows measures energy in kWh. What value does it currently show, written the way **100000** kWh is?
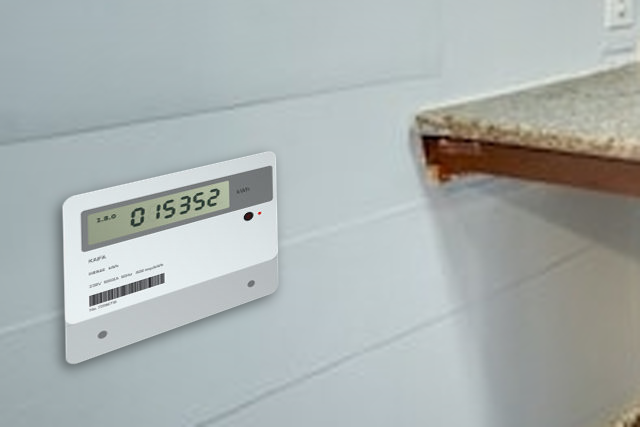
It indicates **15352** kWh
